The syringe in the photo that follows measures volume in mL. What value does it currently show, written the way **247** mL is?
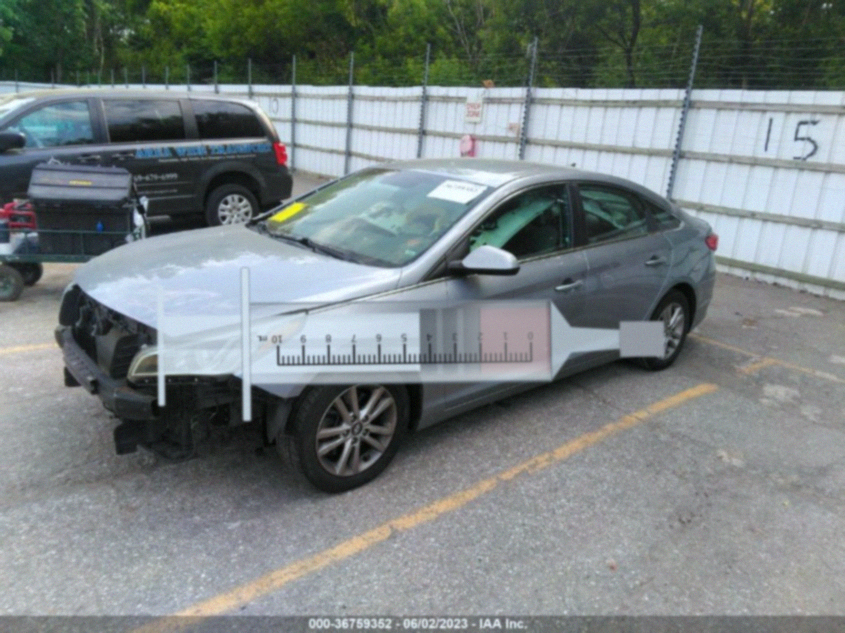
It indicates **2** mL
